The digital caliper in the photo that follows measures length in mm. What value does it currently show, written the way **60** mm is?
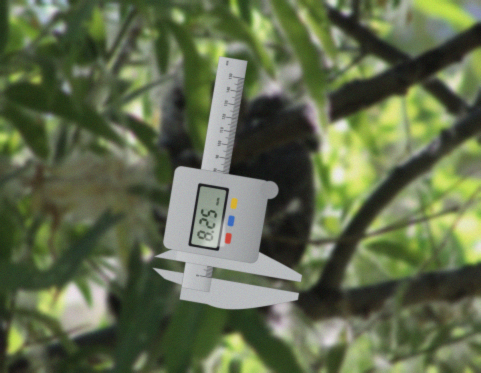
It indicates **8.25** mm
